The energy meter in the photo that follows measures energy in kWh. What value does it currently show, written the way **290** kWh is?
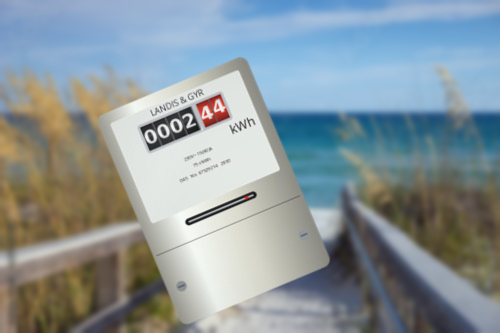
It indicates **2.44** kWh
